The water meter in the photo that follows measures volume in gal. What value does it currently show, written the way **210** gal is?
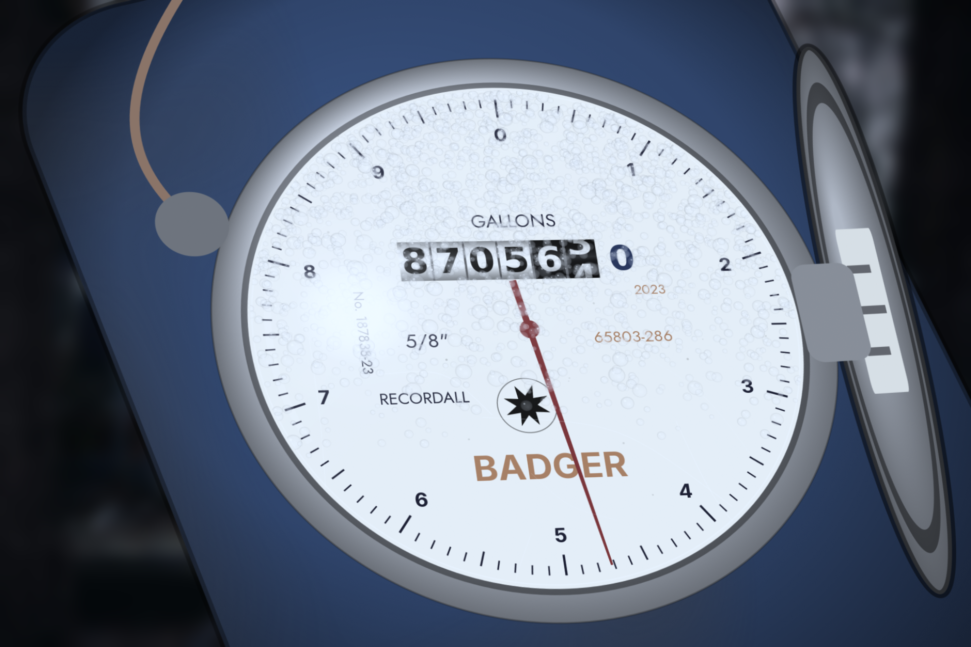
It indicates **8705634.7** gal
